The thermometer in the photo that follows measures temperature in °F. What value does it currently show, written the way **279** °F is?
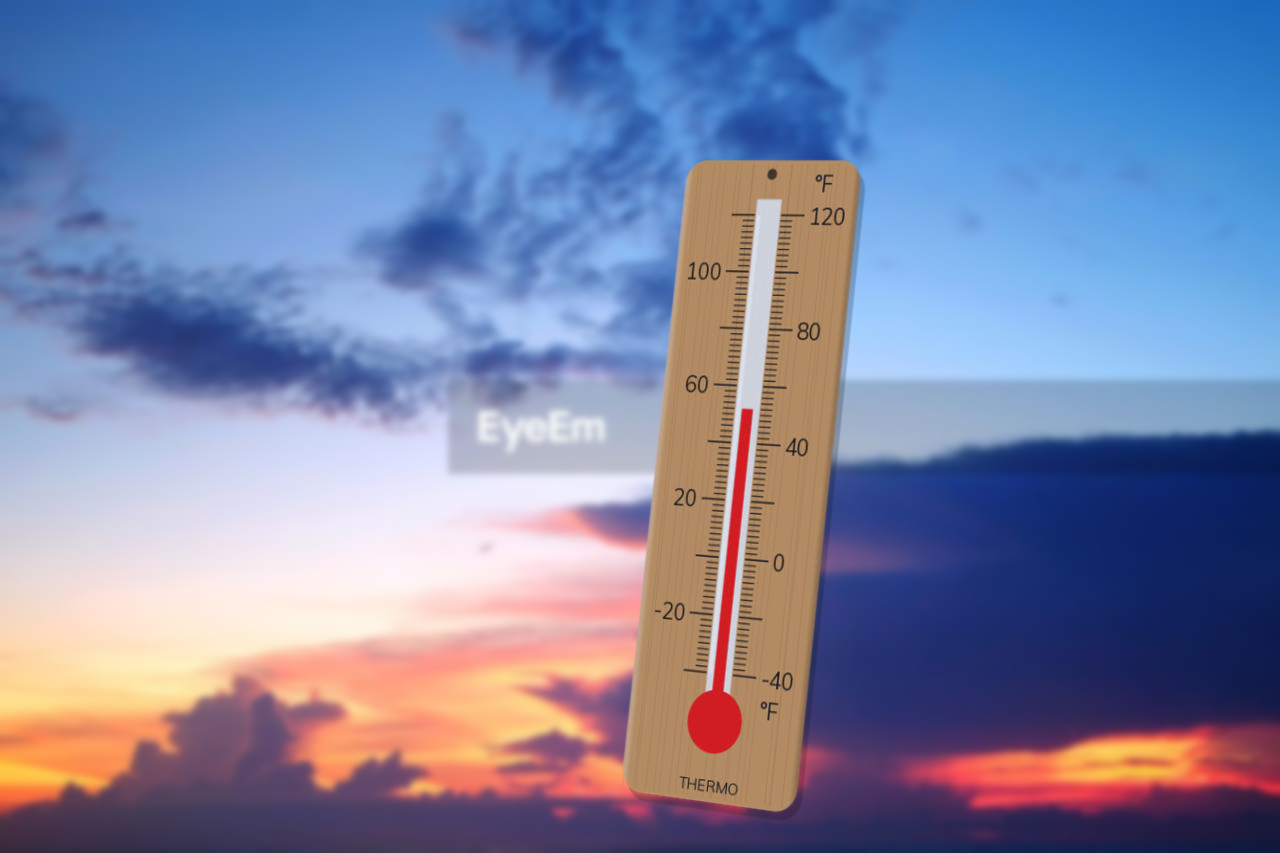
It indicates **52** °F
